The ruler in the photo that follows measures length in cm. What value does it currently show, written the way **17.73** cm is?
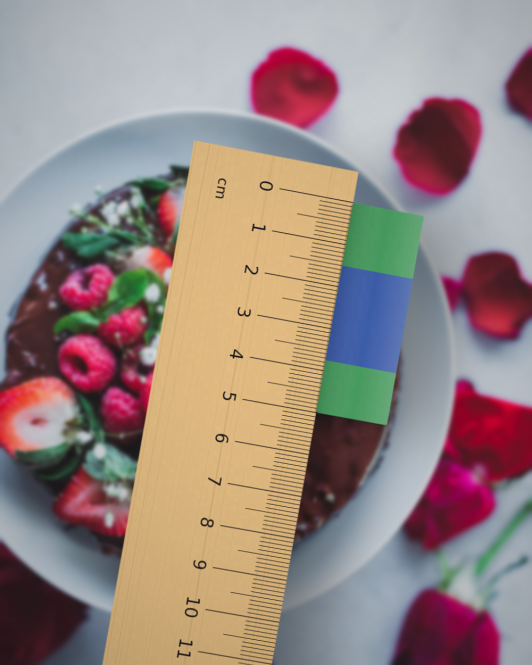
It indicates **5** cm
